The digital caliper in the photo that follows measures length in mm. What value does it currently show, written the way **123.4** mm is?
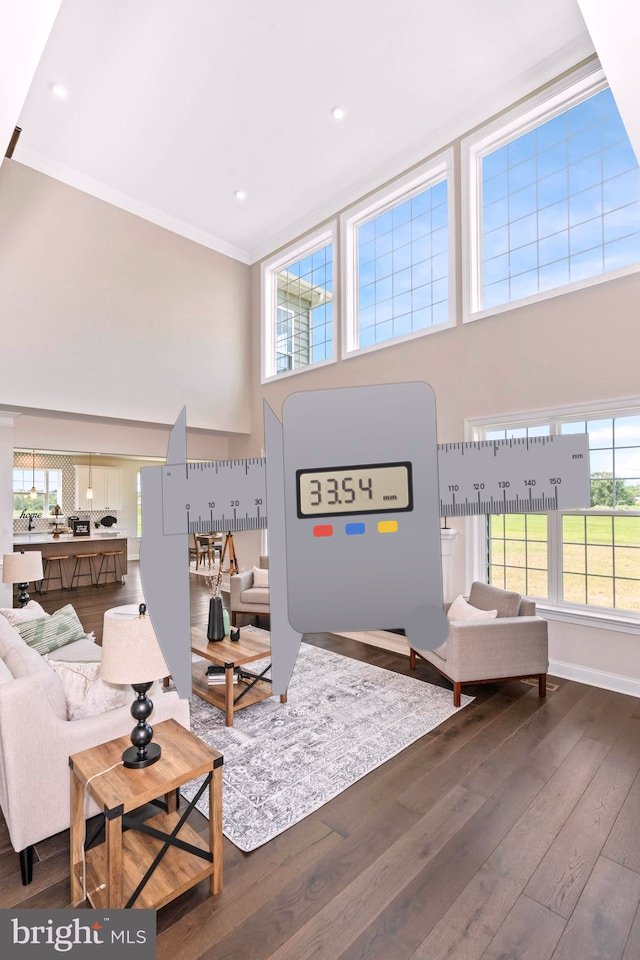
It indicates **33.54** mm
